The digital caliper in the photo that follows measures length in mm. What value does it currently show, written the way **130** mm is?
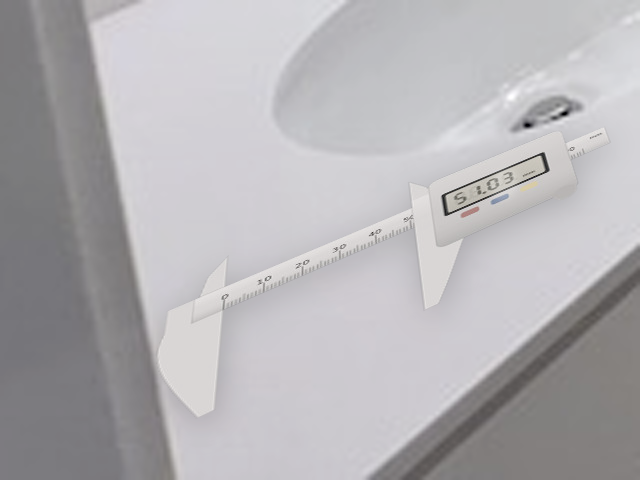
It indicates **51.03** mm
